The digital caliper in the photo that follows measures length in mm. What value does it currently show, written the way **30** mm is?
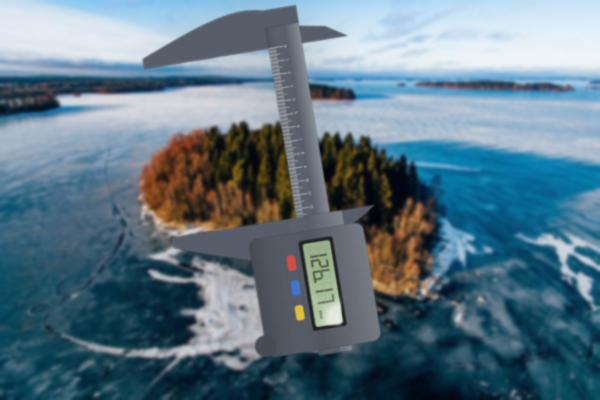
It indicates **126.17** mm
